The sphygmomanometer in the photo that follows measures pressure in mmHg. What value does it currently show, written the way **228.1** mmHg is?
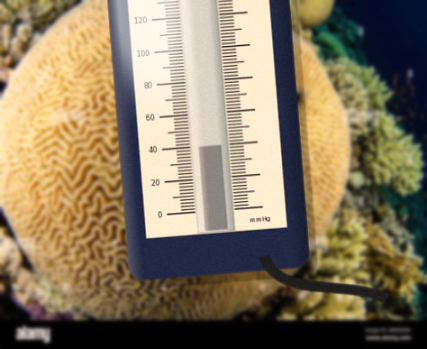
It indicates **40** mmHg
